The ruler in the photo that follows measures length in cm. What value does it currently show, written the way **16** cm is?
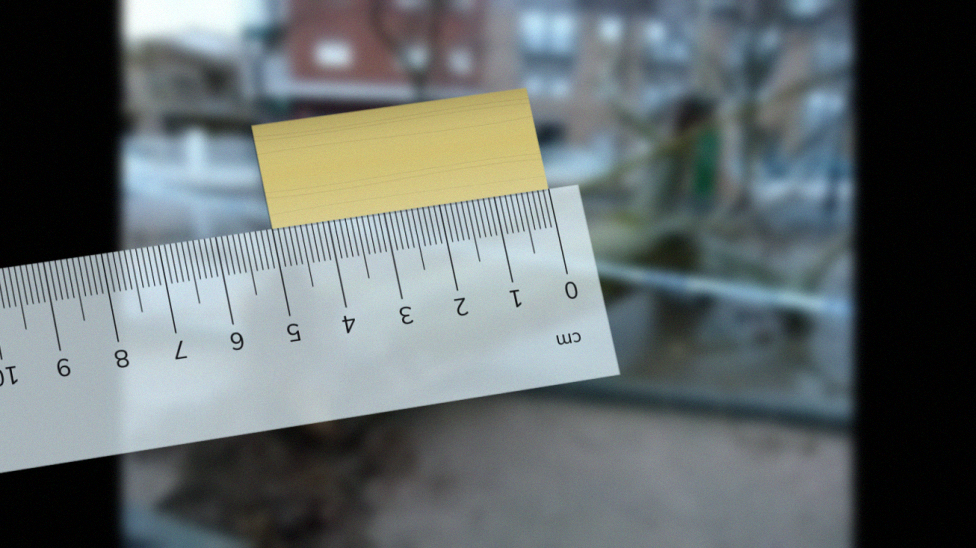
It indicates **5** cm
